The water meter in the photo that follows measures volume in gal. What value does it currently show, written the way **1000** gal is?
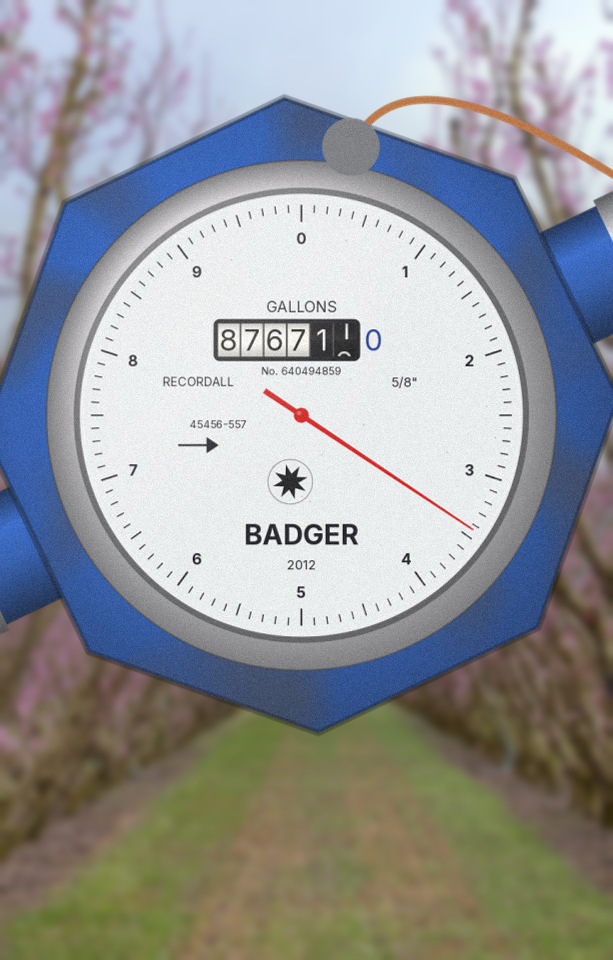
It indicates **8767113.4** gal
